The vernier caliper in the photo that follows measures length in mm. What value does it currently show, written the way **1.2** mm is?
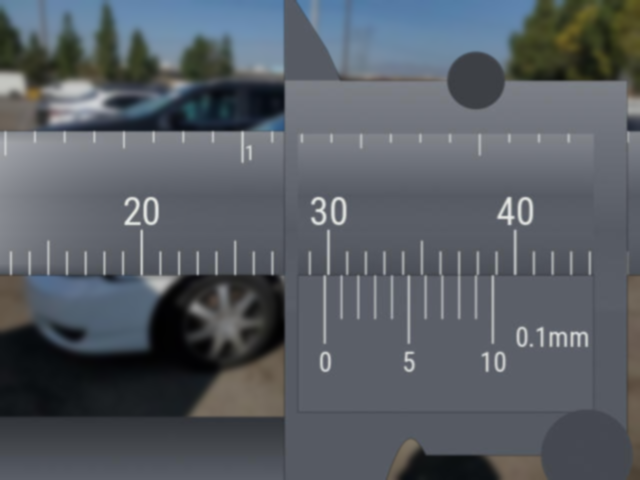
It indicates **29.8** mm
